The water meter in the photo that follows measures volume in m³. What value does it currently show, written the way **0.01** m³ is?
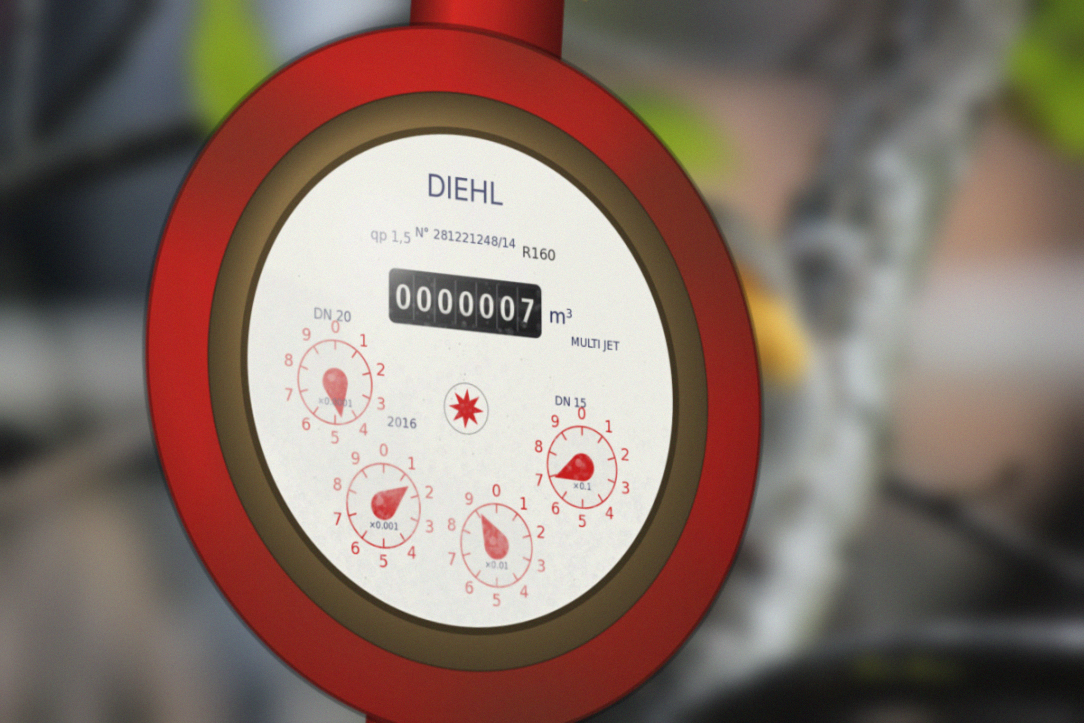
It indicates **7.6914** m³
